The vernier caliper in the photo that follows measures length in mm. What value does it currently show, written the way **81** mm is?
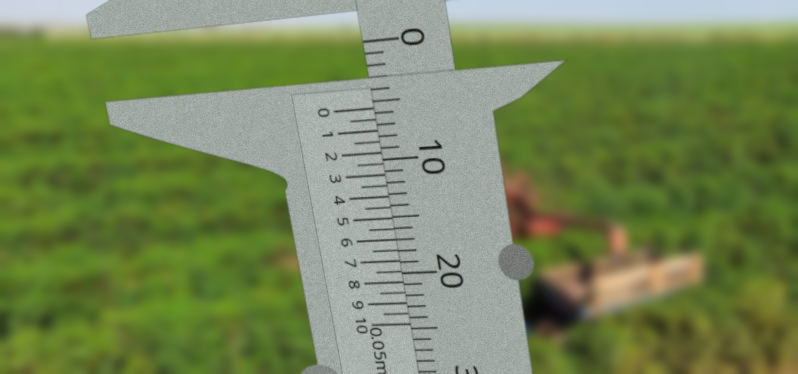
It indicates **5.6** mm
